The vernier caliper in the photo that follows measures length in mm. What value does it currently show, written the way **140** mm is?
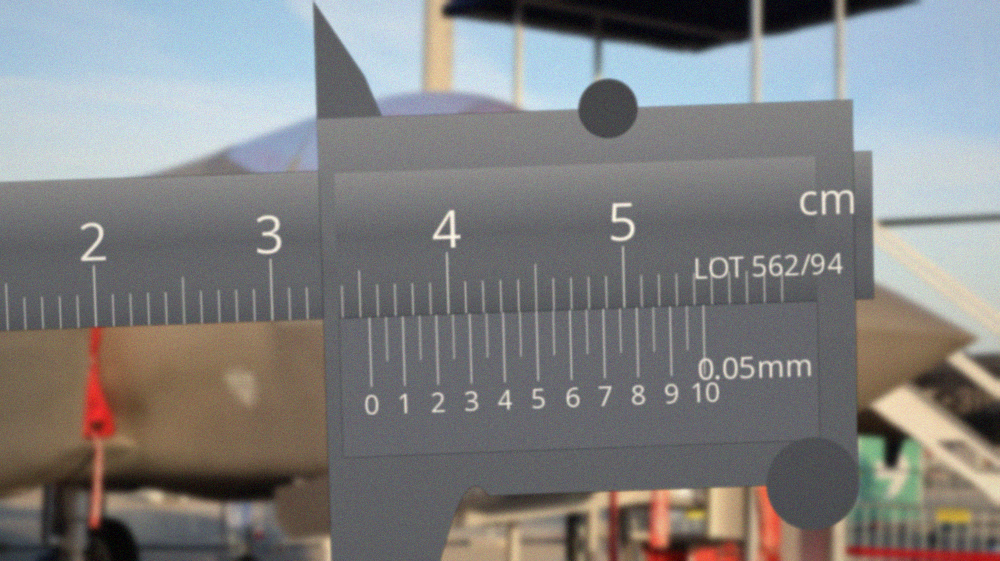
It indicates **35.5** mm
